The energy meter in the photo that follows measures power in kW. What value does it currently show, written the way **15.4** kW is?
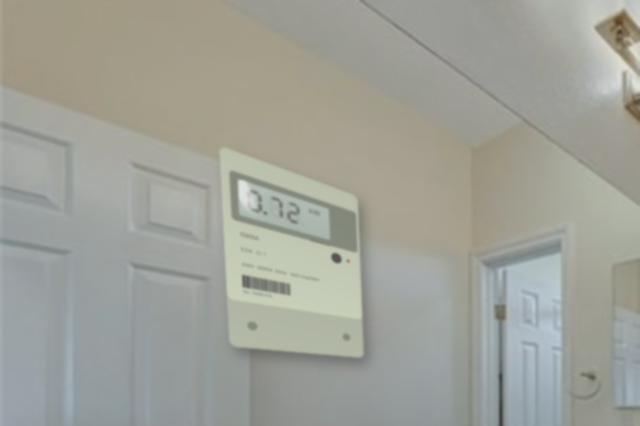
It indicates **0.72** kW
